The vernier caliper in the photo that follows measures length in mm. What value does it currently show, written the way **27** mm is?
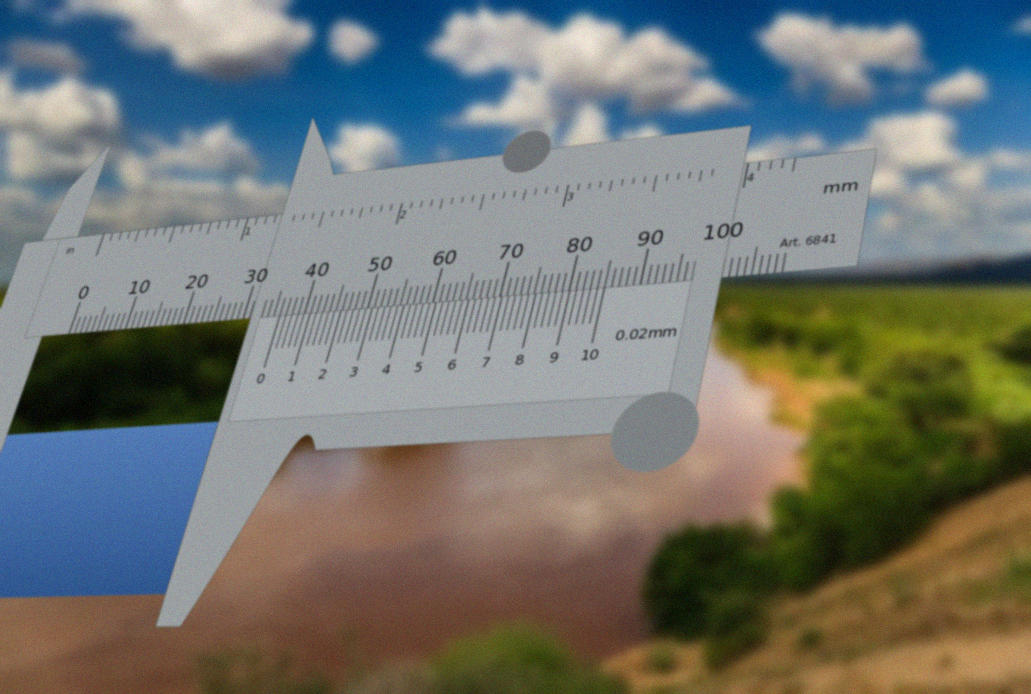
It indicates **36.0** mm
